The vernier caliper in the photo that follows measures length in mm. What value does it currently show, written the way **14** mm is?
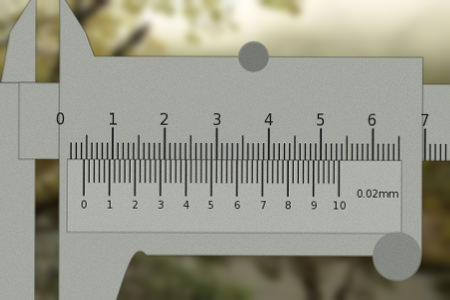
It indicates **4.5** mm
